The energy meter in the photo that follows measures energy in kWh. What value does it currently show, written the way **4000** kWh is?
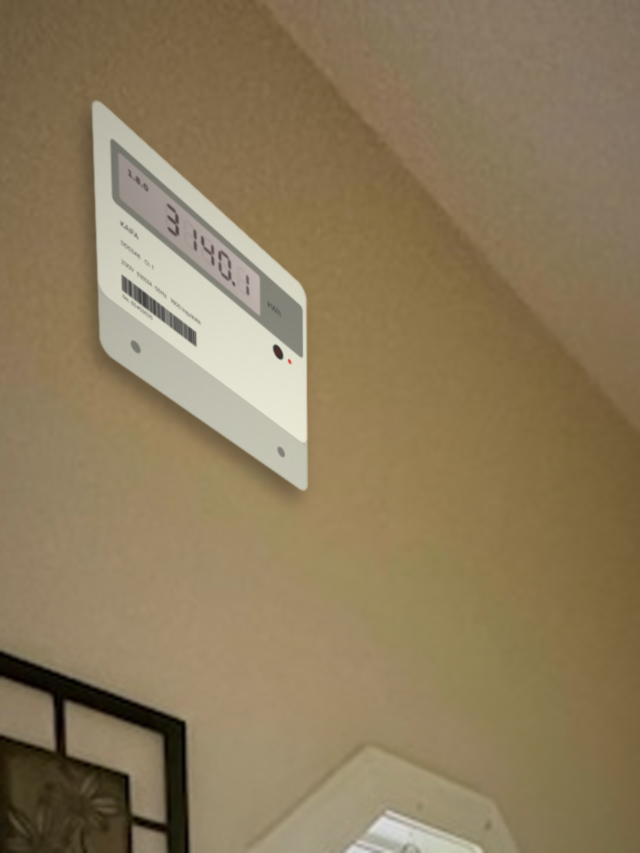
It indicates **3140.1** kWh
